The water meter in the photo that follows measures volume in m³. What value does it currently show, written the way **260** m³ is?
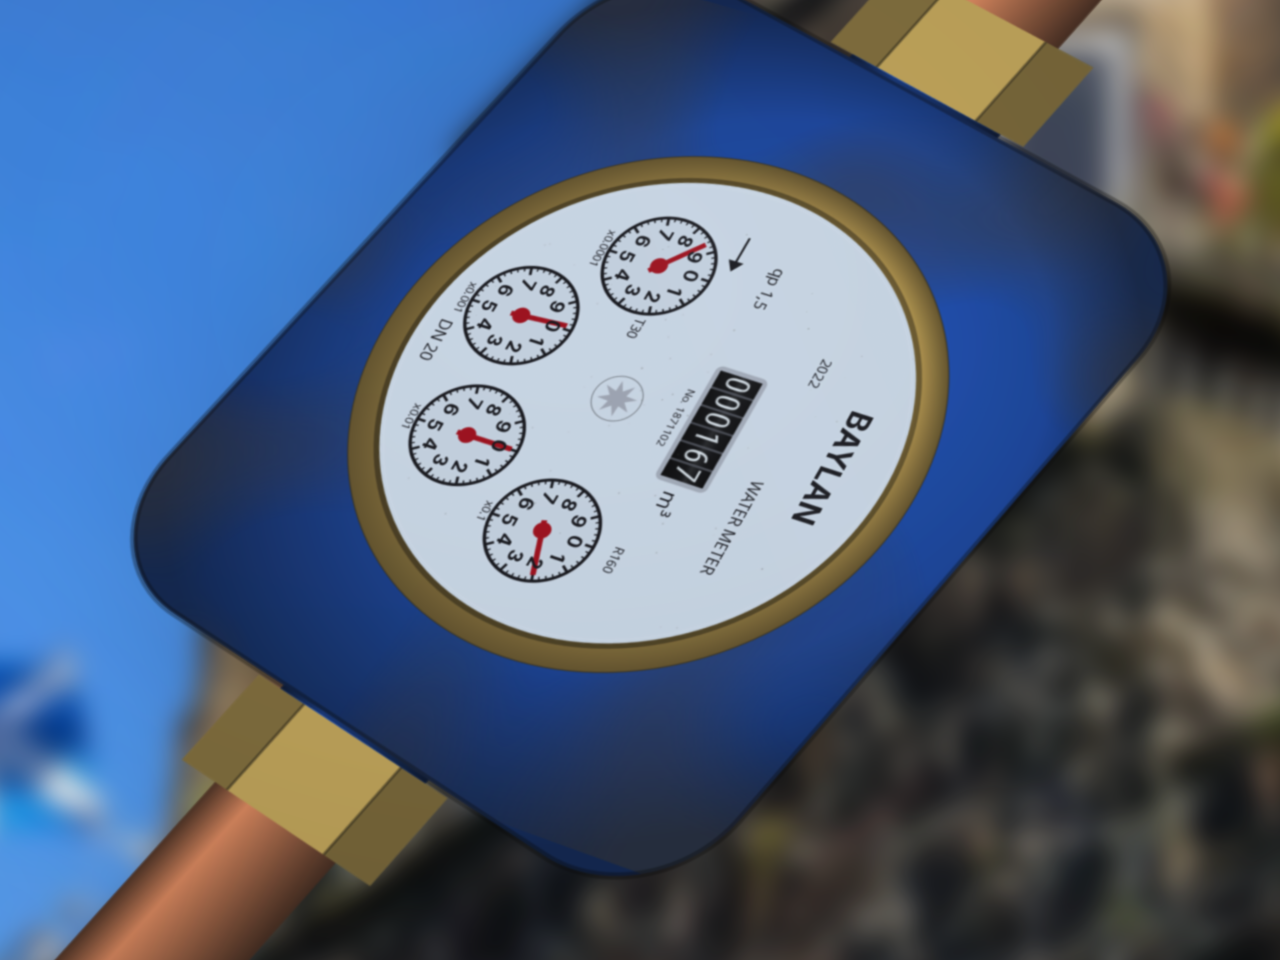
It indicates **167.1998** m³
